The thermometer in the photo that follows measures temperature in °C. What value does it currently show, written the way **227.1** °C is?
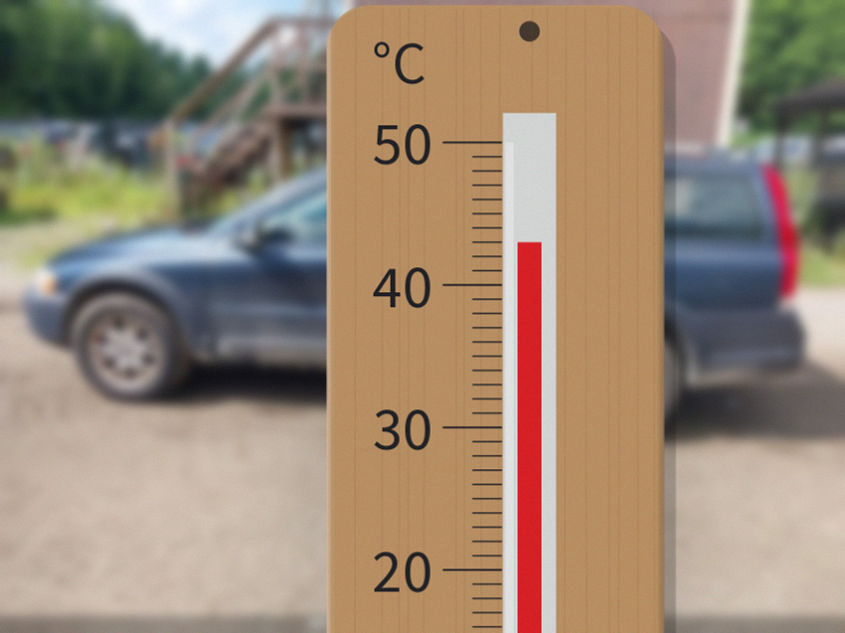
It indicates **43** °C
